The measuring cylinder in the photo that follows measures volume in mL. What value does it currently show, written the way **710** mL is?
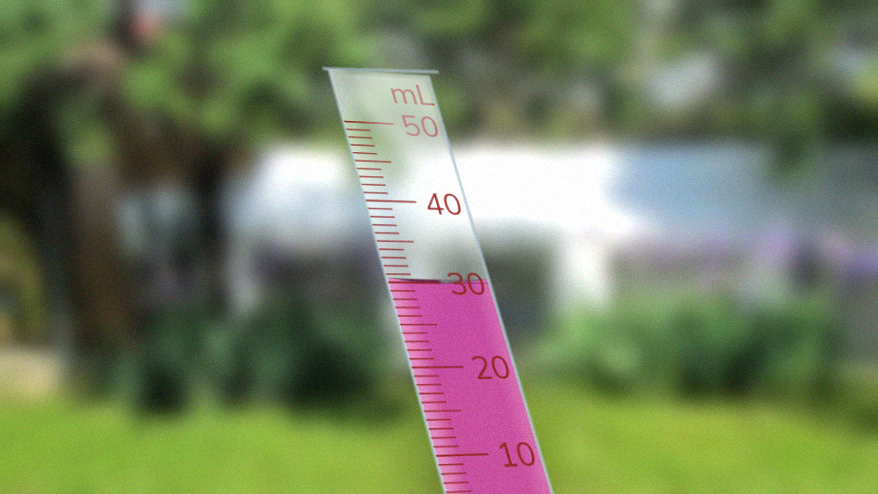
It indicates **30** mL
